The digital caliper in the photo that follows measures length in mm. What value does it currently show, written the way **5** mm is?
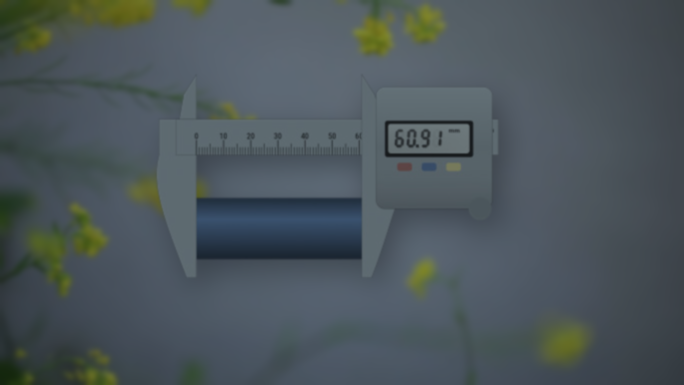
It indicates **60.91** mm
